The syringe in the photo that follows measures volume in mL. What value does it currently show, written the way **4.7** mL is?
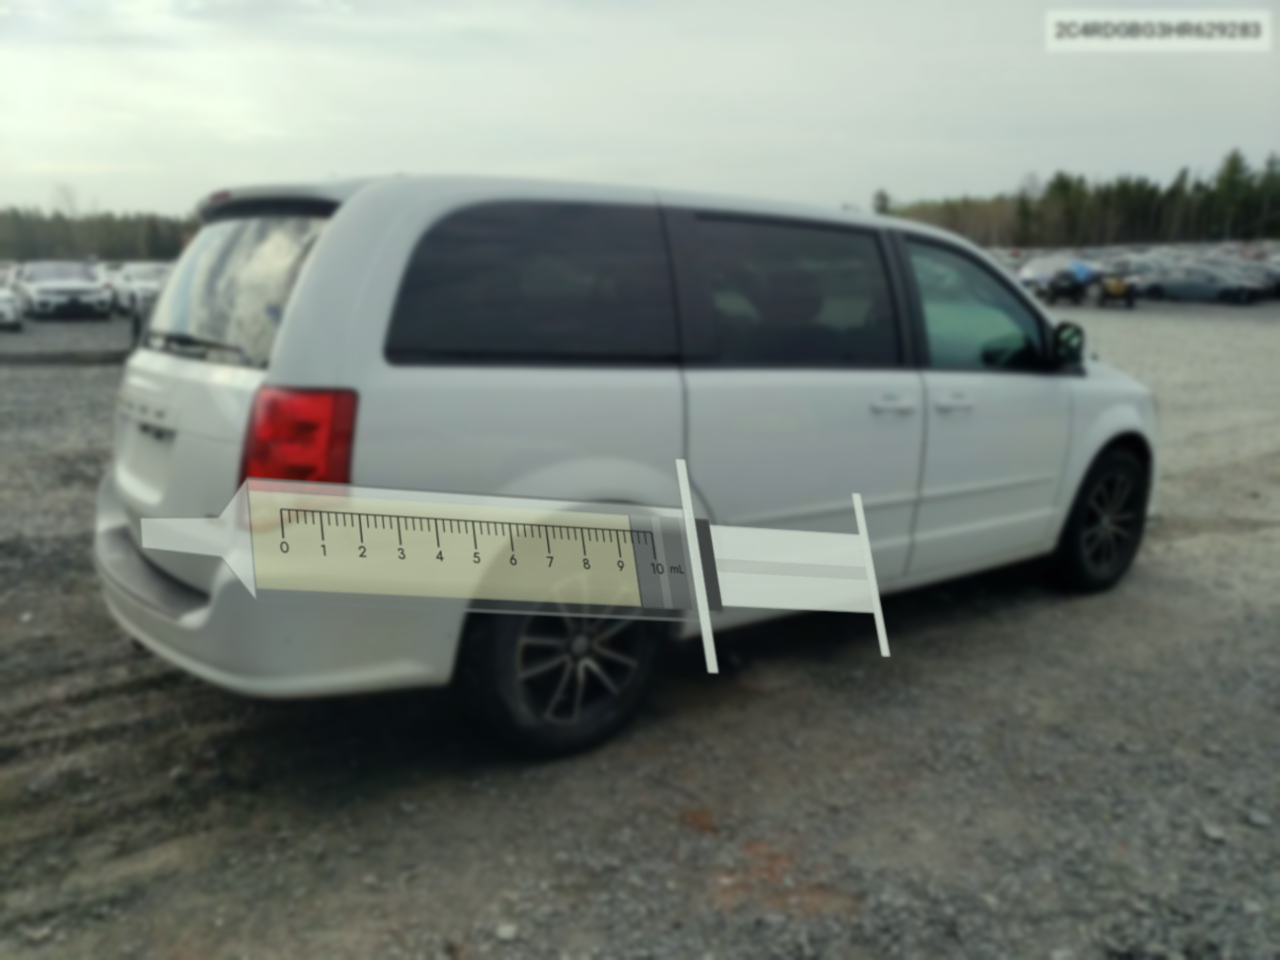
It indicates **9.4** mL
